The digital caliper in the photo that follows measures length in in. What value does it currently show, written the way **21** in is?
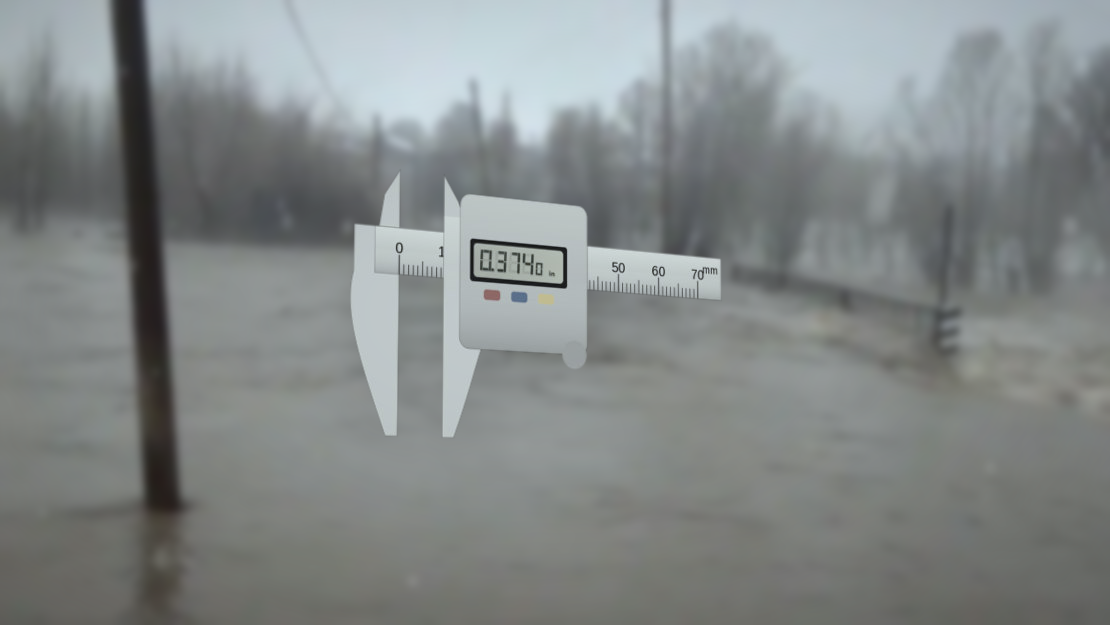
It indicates **0.3740** in
